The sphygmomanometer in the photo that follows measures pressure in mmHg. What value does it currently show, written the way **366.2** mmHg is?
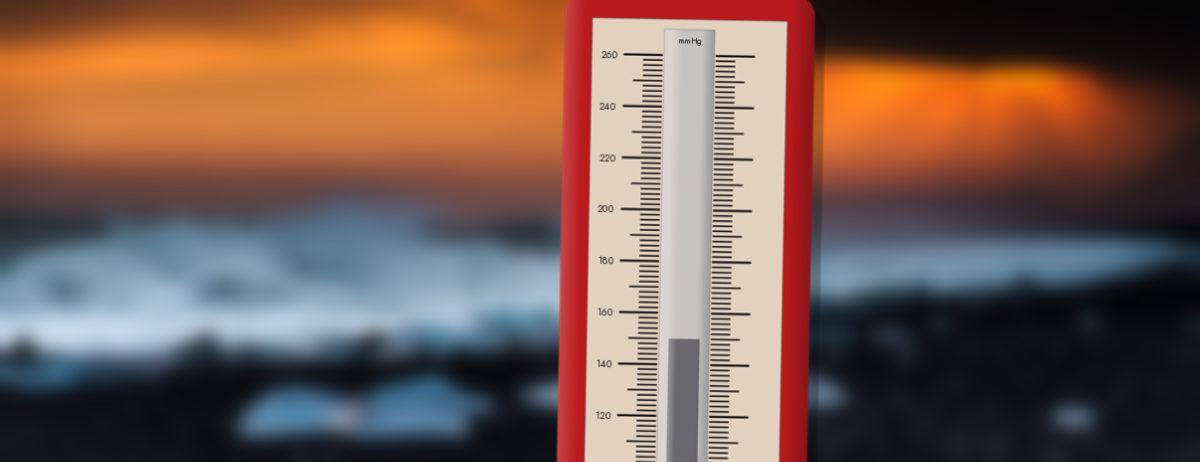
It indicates **150** mmHg
